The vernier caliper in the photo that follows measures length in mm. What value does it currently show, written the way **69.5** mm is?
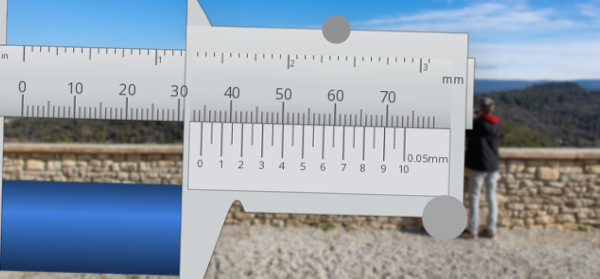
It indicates **34.5** mm
